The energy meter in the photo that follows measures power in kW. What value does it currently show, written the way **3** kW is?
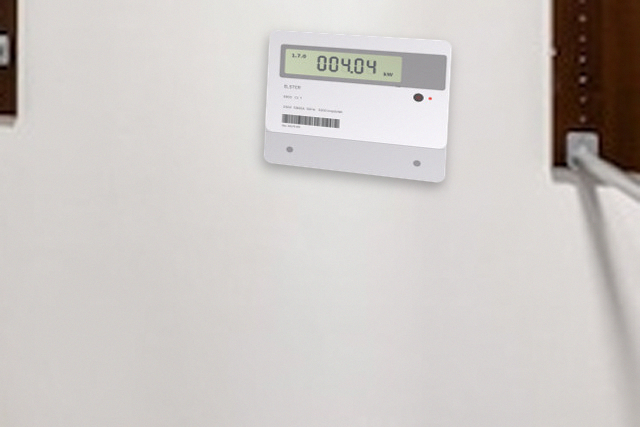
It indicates **4.04** kW
